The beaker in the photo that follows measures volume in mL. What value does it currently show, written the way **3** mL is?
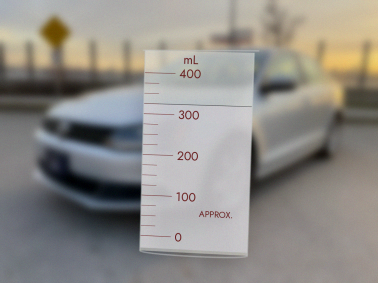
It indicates **325** mL
